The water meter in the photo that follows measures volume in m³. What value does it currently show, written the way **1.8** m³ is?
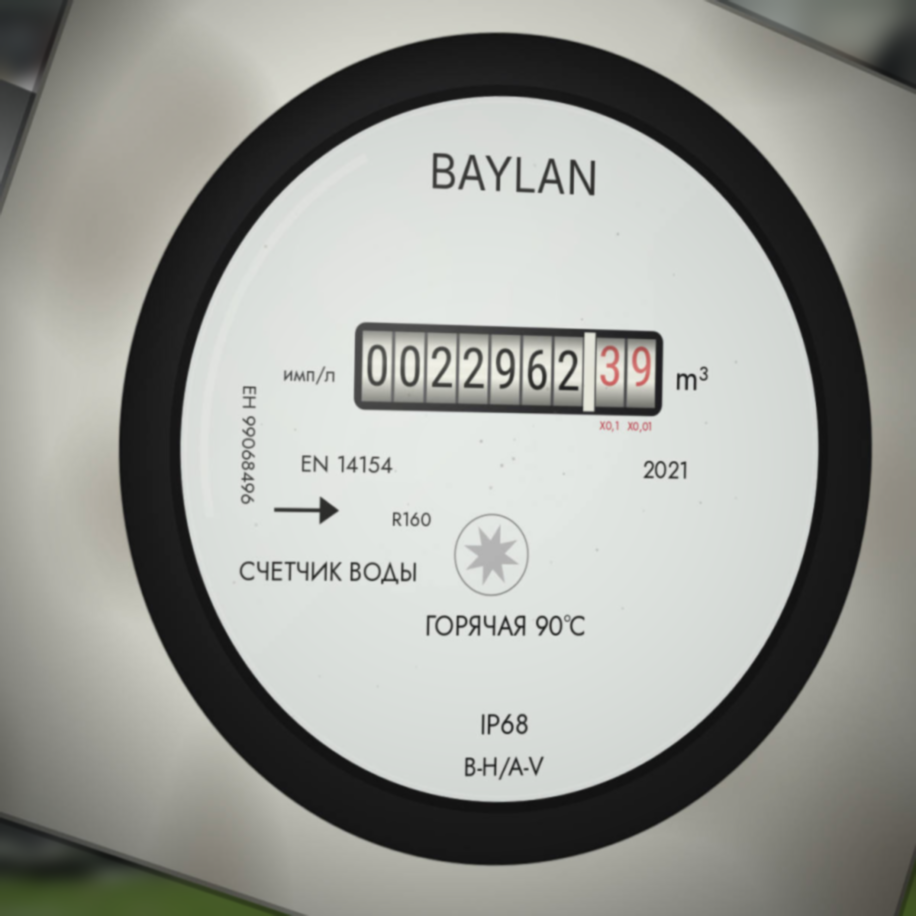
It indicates **22962.39** m³
